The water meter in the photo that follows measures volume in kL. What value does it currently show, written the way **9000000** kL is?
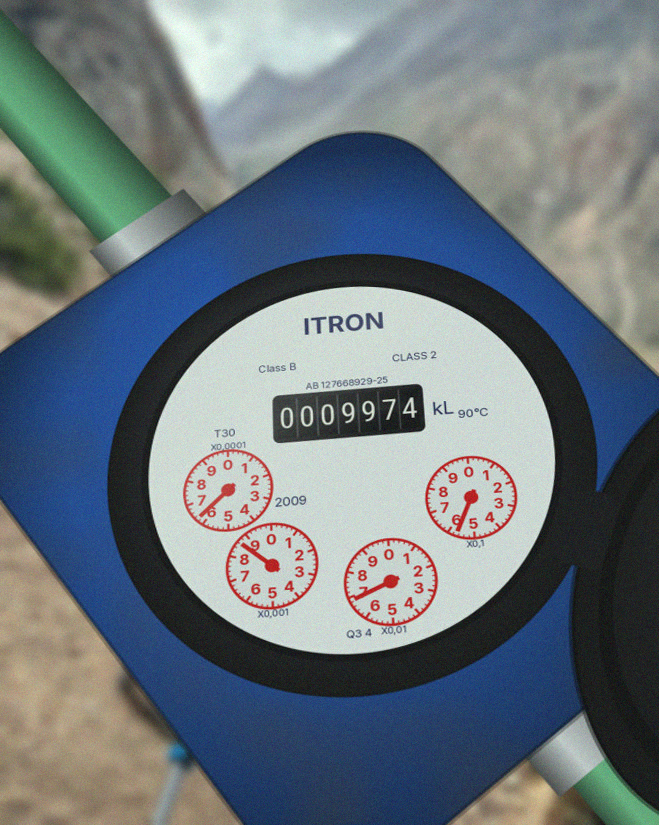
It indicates **9974.5686** kL
